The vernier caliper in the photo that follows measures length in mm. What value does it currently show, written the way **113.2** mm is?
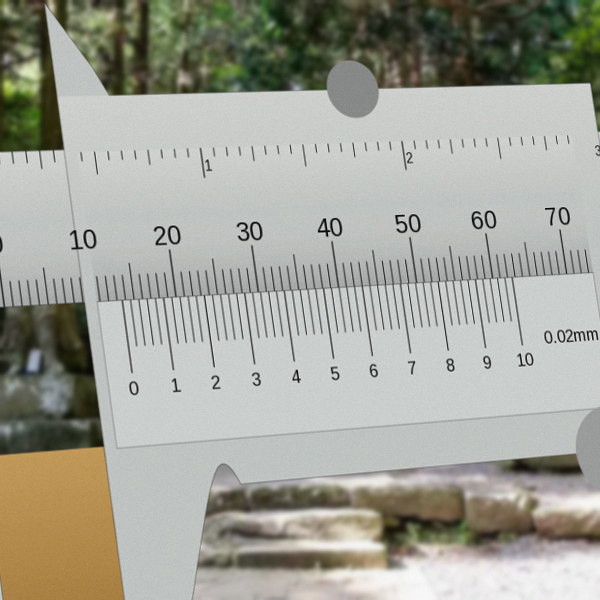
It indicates **13.6** mm
